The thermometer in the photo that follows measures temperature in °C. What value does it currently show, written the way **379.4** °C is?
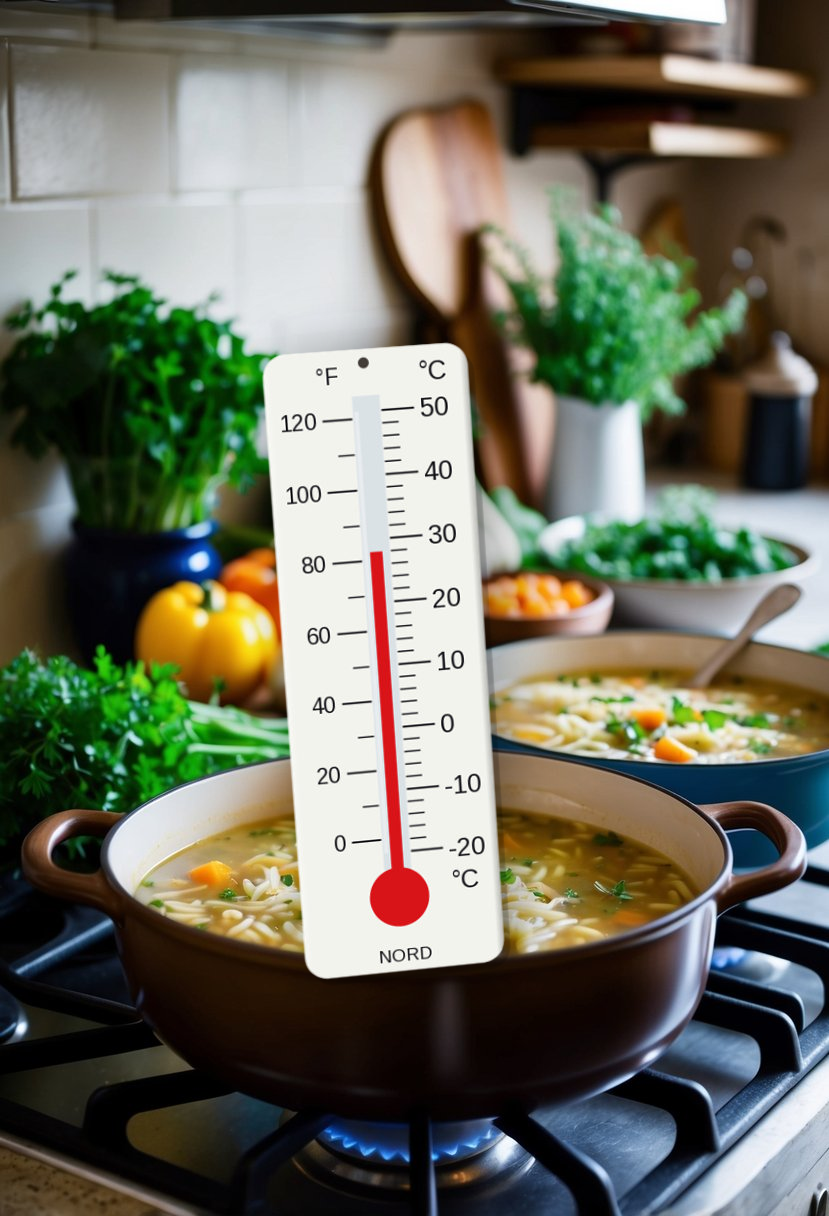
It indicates **28** °C
